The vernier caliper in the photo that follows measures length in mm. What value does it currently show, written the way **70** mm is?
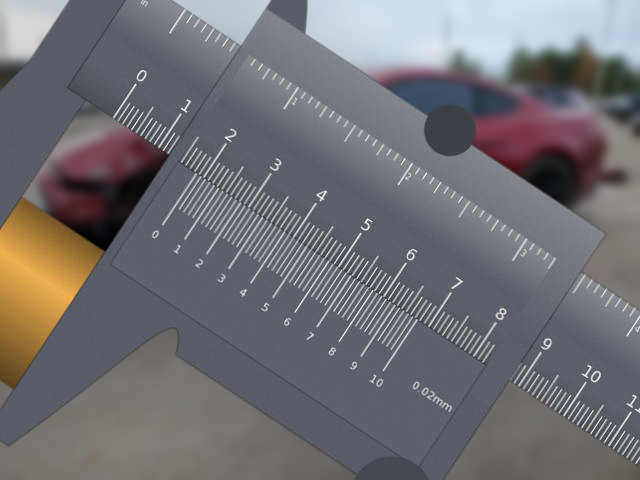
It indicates **18.5** mm
